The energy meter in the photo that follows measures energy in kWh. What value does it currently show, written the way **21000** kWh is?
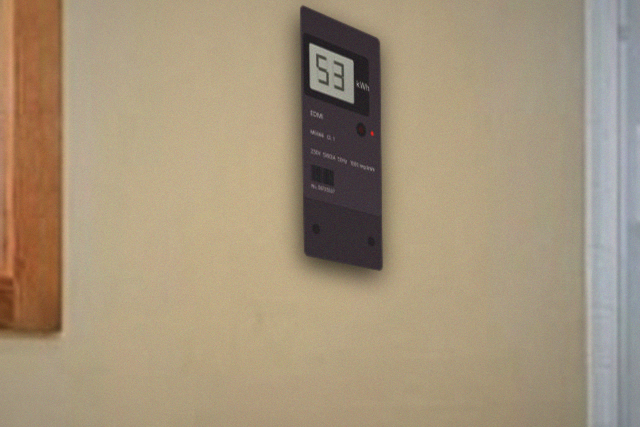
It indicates **53** kWh
